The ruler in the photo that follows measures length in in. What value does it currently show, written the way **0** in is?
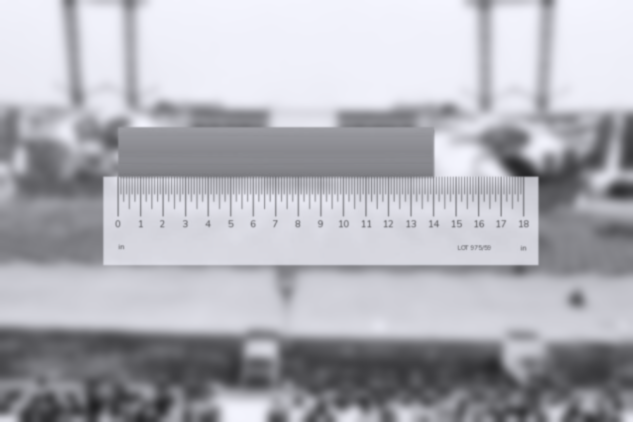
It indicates **14** in
